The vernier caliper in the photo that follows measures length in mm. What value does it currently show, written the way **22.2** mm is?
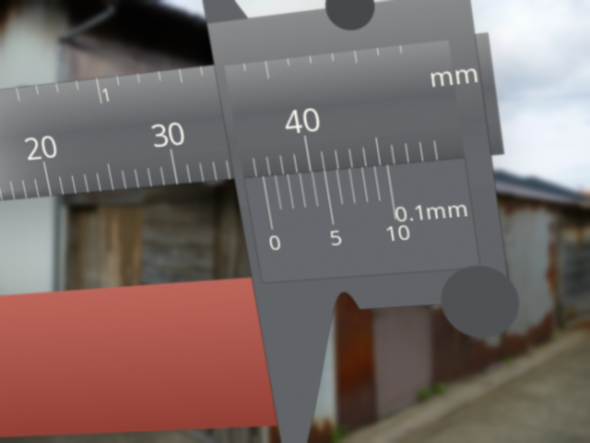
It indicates **36.5** mm
